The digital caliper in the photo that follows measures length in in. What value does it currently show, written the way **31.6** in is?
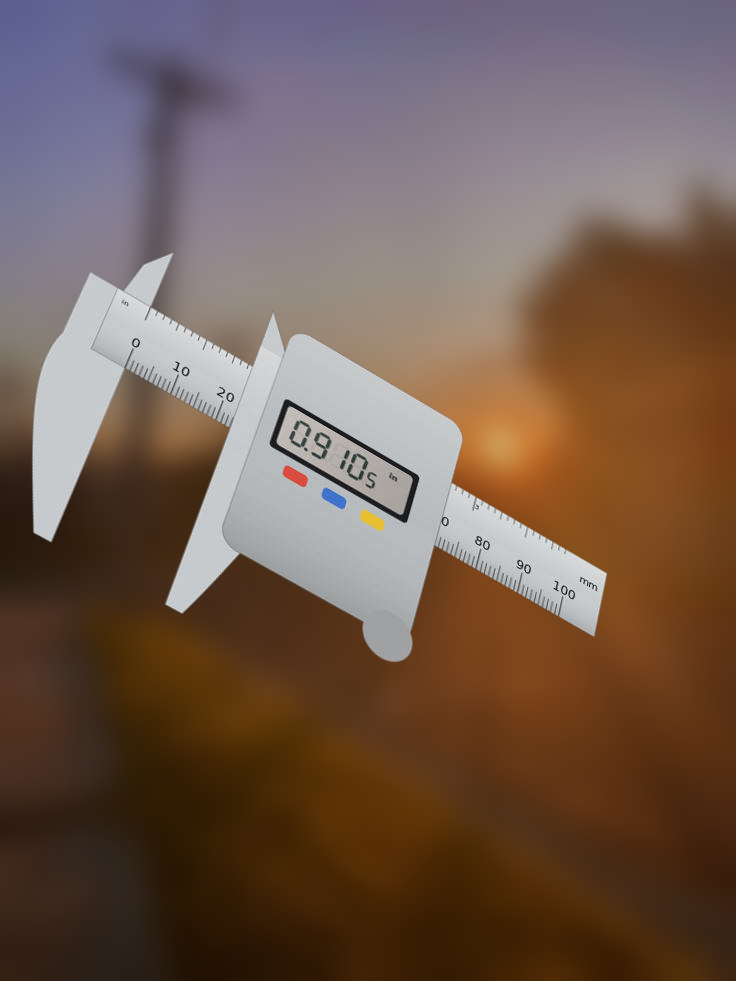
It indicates **0.9105** in
